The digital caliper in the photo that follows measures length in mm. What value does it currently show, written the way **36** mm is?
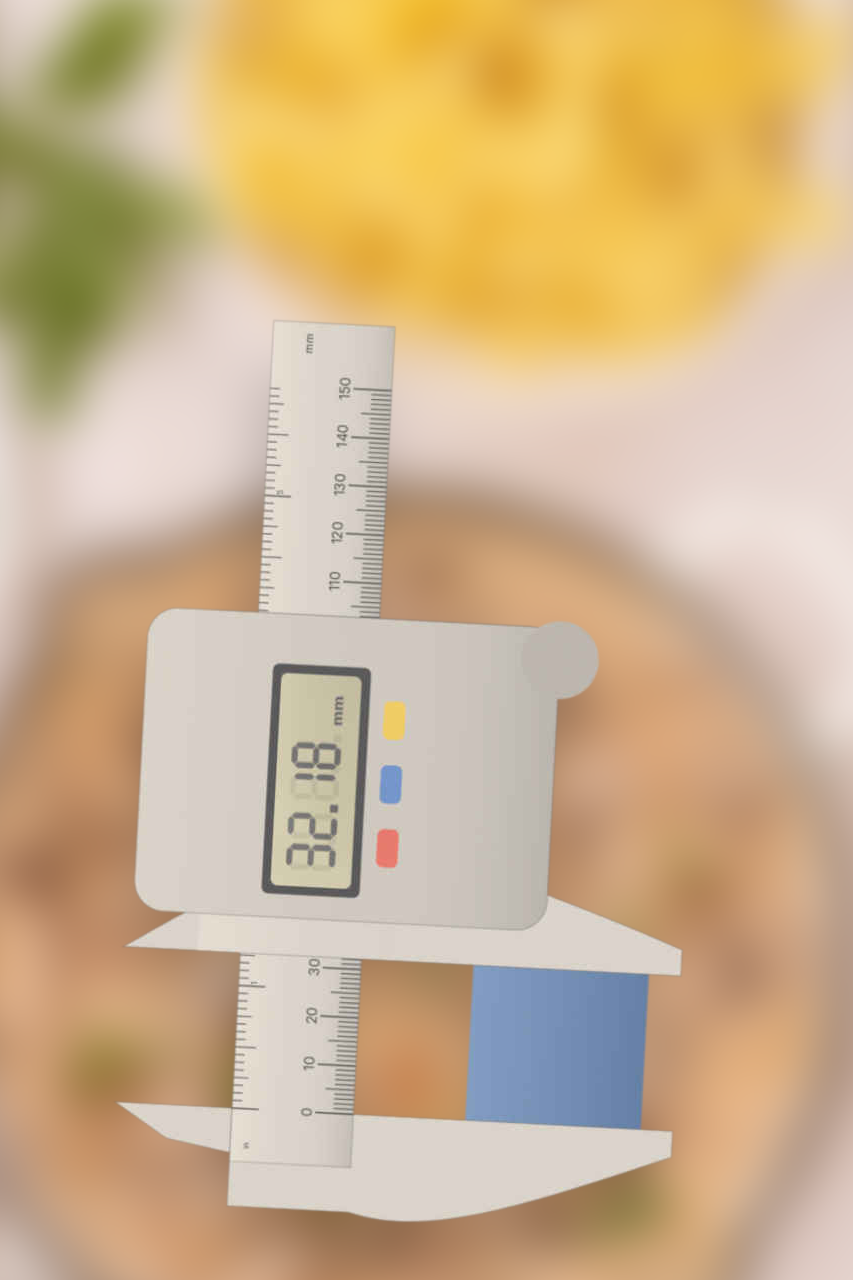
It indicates **32.18** mm
